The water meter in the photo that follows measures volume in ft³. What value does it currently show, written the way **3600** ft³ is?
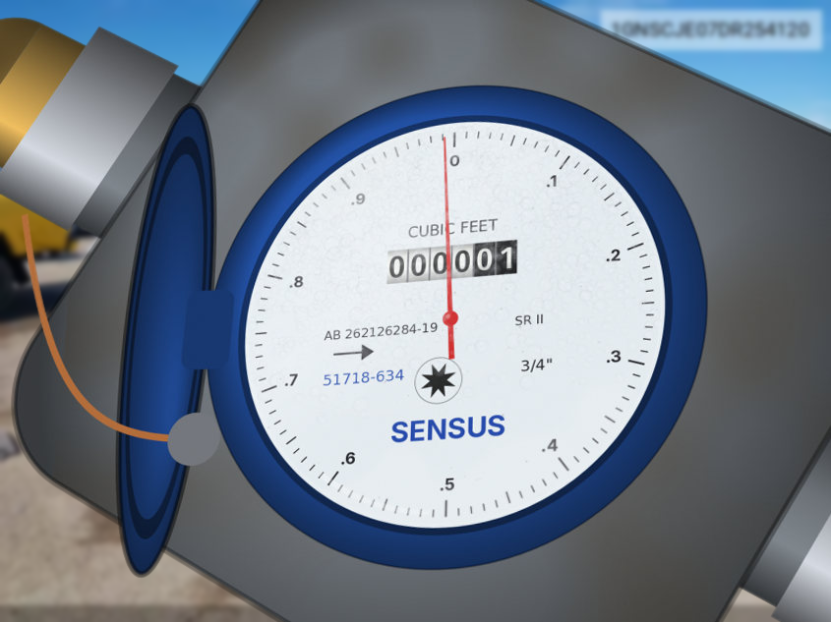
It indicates **0.99** ft³
